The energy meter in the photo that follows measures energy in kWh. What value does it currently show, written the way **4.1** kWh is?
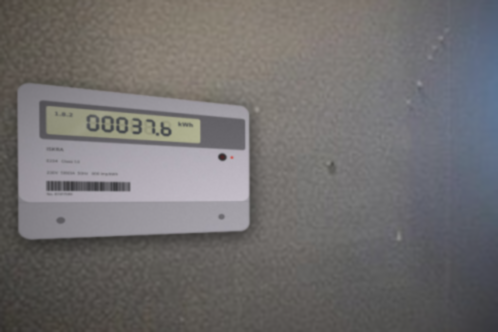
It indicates **37.6** kWh
